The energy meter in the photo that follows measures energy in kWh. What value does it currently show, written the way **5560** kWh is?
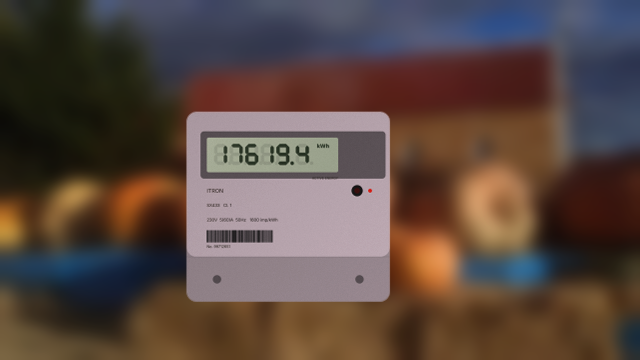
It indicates **17619.4** kWh
